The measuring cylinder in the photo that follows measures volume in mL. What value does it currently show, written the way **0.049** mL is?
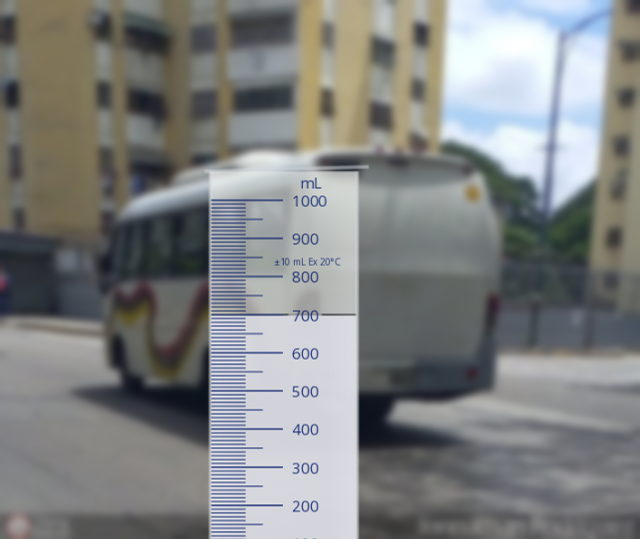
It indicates **700** mL
